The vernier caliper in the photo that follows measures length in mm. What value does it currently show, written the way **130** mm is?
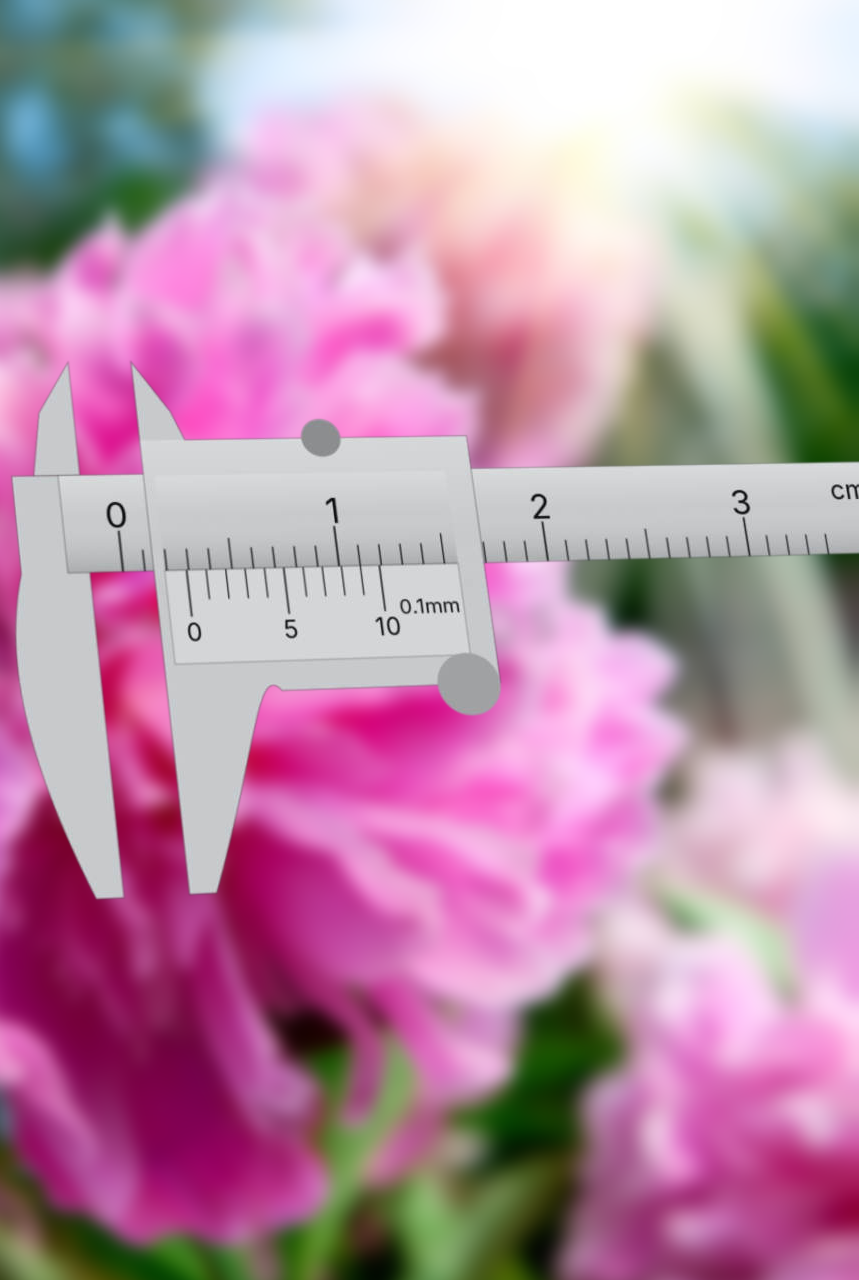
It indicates **2.9** mm
